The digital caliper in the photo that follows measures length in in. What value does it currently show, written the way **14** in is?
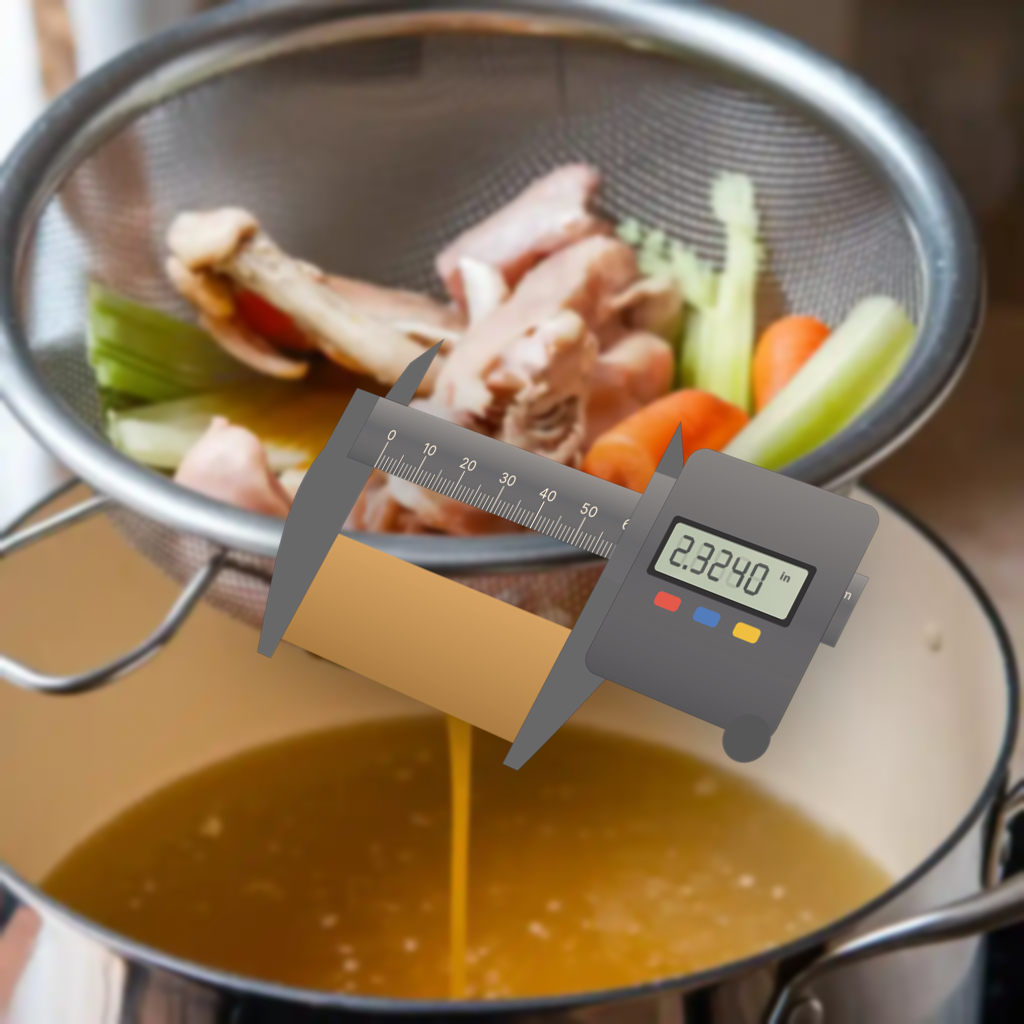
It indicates **2.3240** in
